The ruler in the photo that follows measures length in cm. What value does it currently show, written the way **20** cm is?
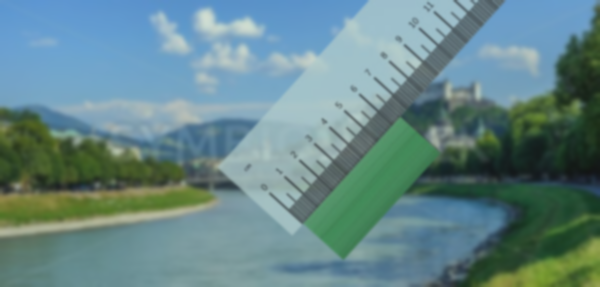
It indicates **6.5** cm
